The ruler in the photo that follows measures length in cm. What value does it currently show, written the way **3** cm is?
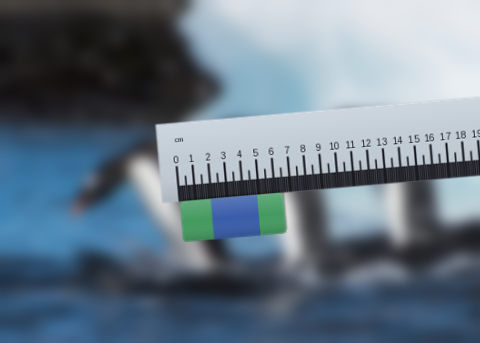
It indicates **6.5** cm
